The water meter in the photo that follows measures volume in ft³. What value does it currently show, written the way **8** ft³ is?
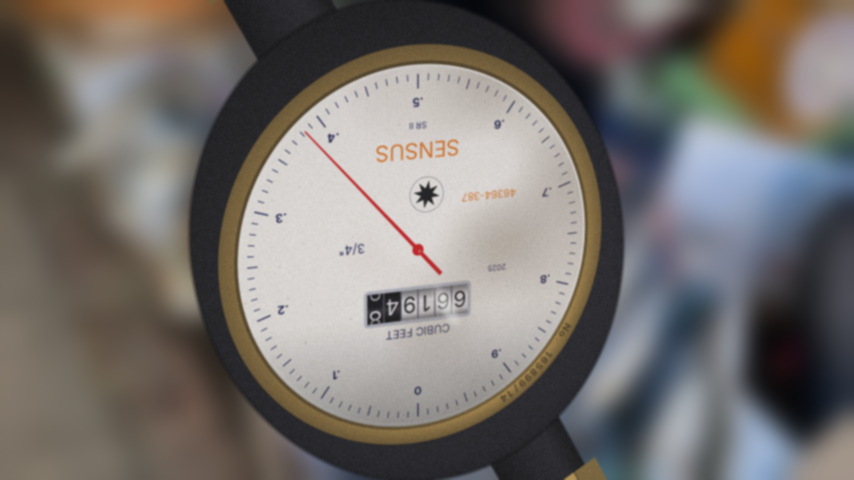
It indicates **661948.38** ft³
